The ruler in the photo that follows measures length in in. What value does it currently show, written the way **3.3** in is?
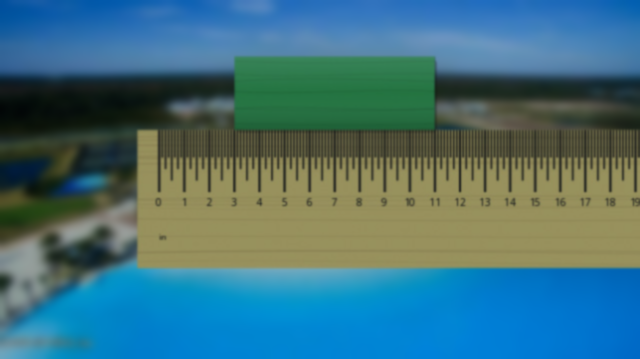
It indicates **8** in
